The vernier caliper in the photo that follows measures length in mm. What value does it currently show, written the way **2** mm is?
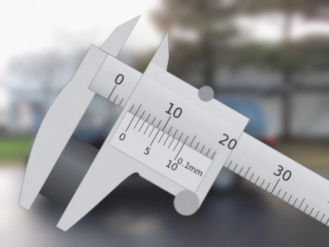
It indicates **5.0** mm
